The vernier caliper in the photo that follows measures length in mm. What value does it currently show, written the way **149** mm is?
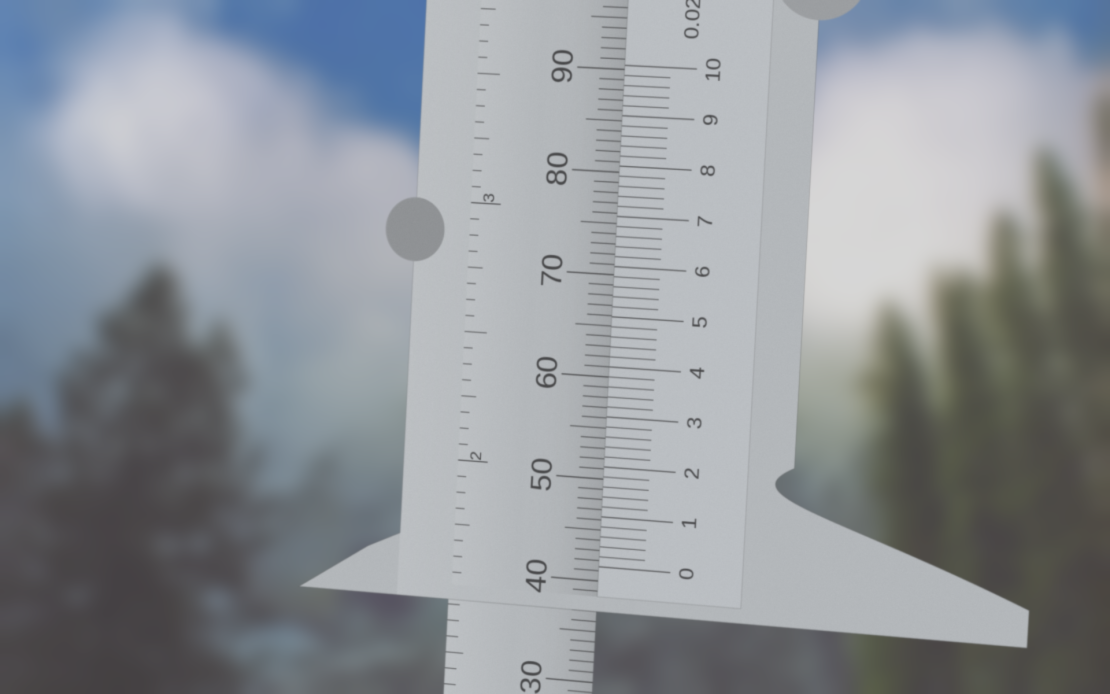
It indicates **41.4** mm
